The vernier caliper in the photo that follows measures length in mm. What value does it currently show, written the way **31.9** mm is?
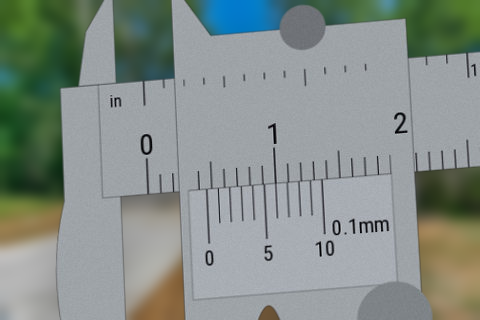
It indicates **4.6** mm
